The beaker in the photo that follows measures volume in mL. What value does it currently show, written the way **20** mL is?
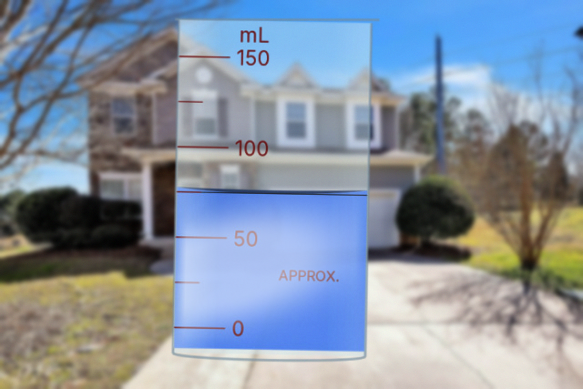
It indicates **75** mL
